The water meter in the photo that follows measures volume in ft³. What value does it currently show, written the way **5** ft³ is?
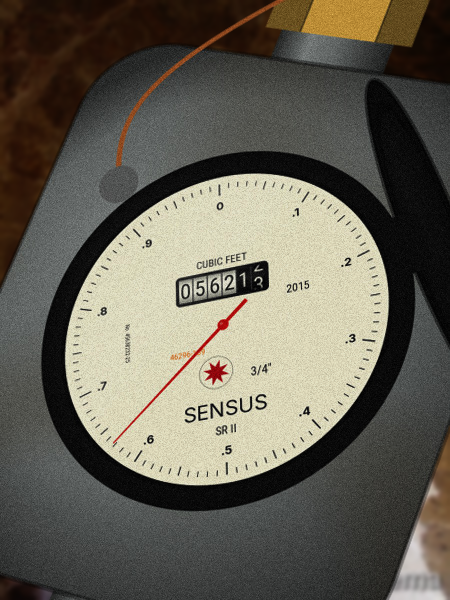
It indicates **56212.63** ft³
